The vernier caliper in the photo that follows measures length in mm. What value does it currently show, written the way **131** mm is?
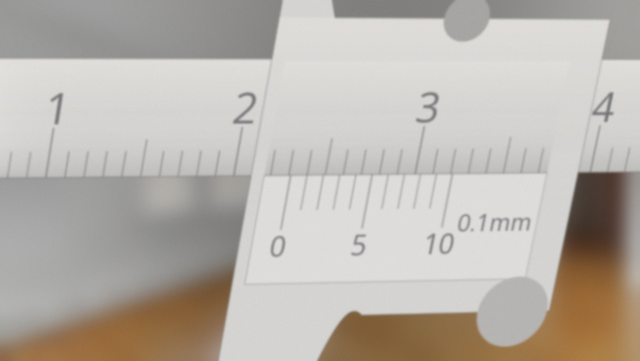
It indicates **23.1** mm
